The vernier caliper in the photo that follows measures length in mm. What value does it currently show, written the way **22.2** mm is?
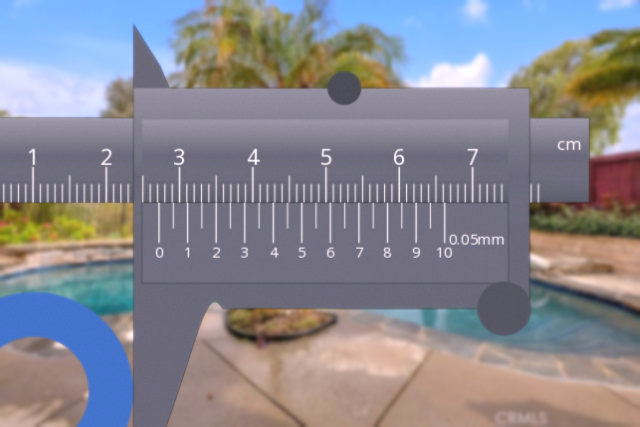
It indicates **27.2** mm
